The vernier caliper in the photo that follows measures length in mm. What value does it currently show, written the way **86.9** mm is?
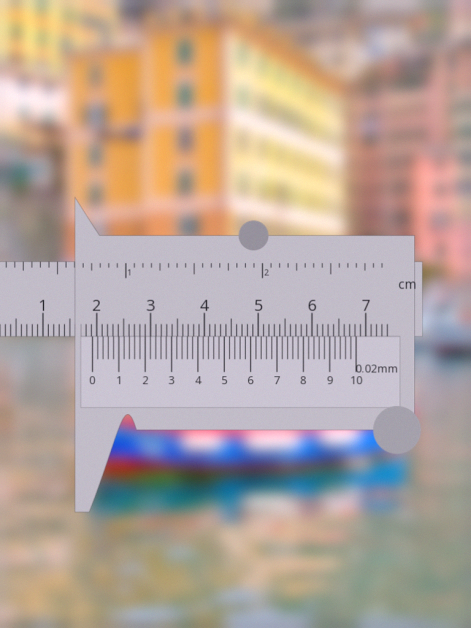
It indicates **19.2** mm
